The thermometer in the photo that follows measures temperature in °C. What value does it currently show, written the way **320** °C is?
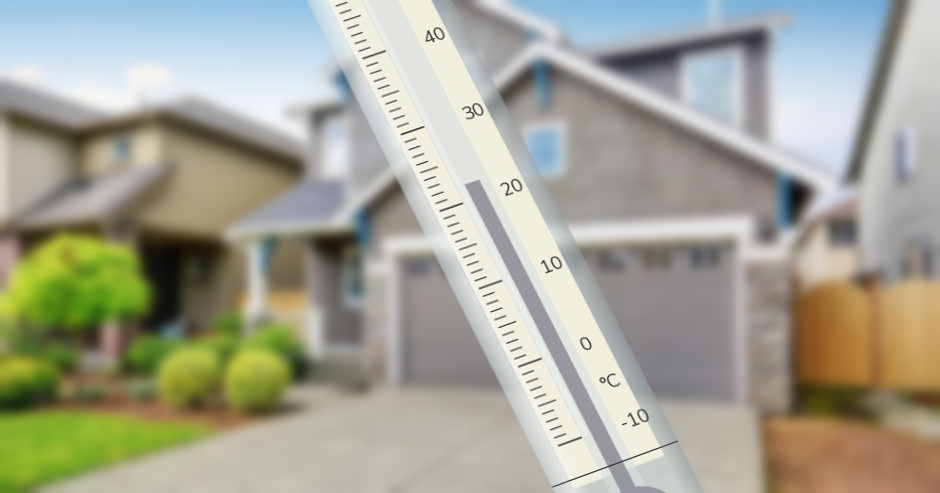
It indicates **22** °C
